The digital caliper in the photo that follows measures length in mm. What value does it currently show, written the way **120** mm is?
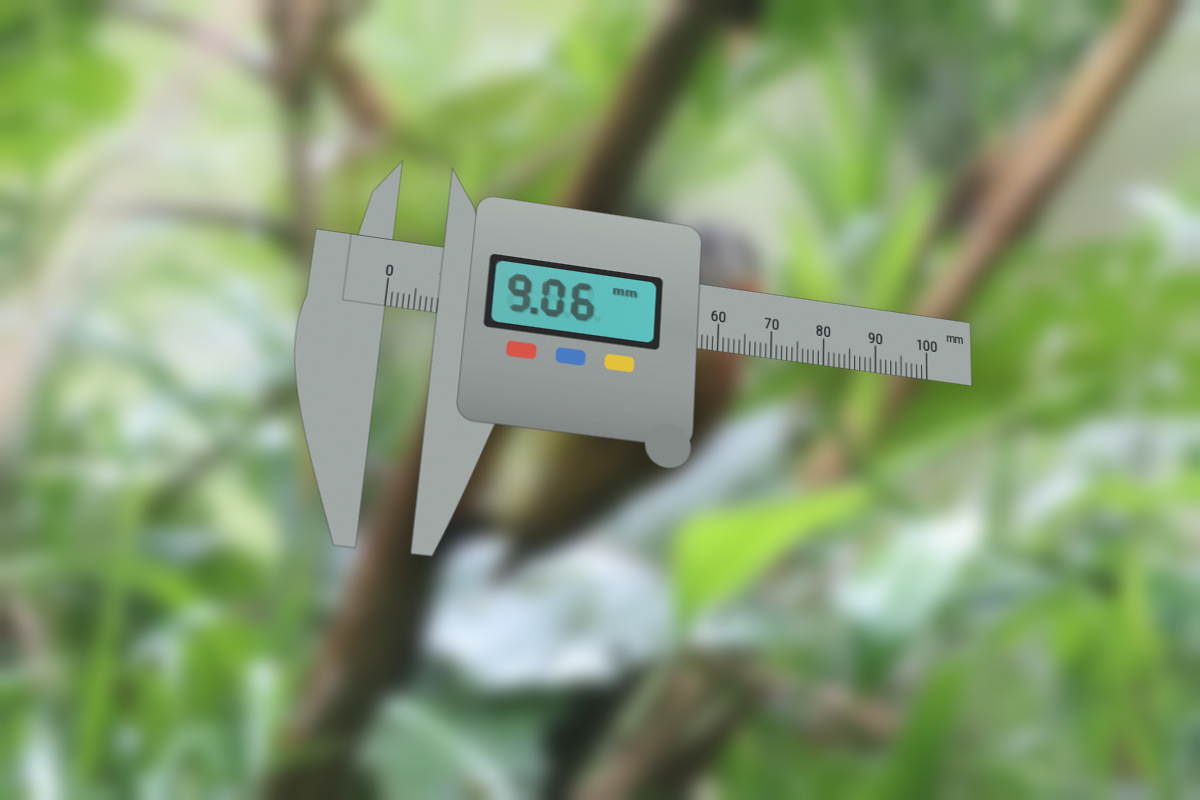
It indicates **9.06** mm
